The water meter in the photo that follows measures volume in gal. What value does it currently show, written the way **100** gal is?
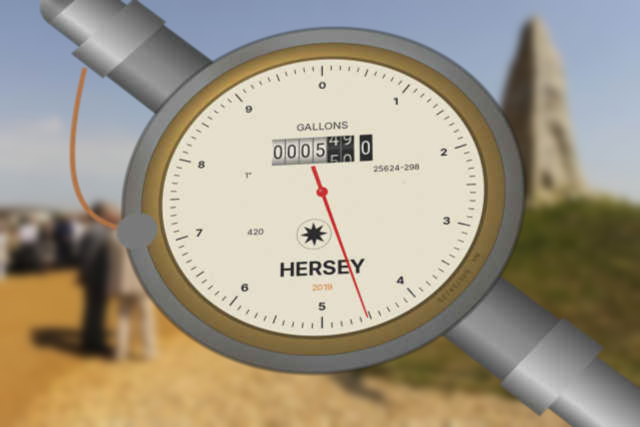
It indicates **5494.5** gal
